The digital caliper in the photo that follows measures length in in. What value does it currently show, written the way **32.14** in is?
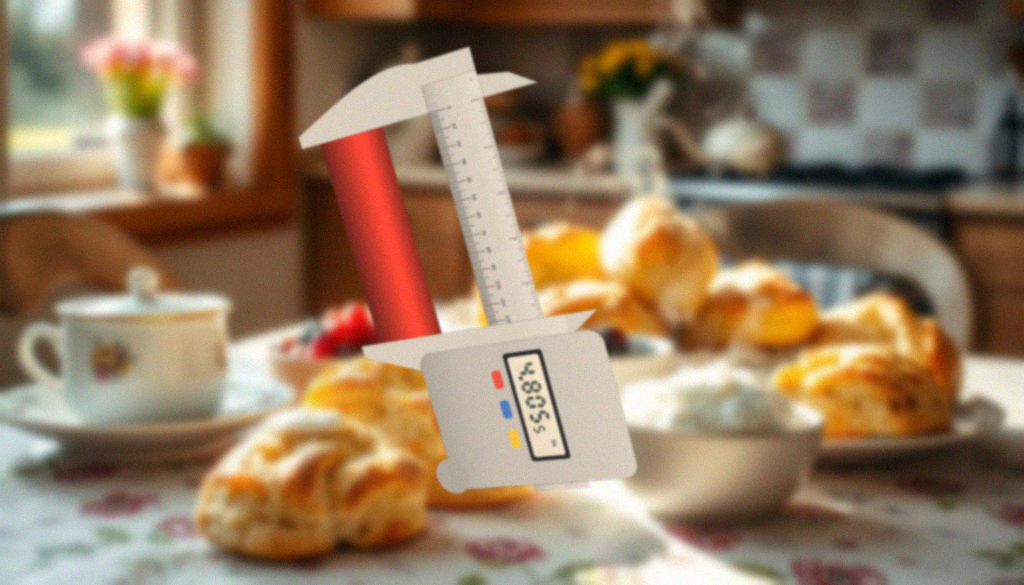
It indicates **4.8055** in
